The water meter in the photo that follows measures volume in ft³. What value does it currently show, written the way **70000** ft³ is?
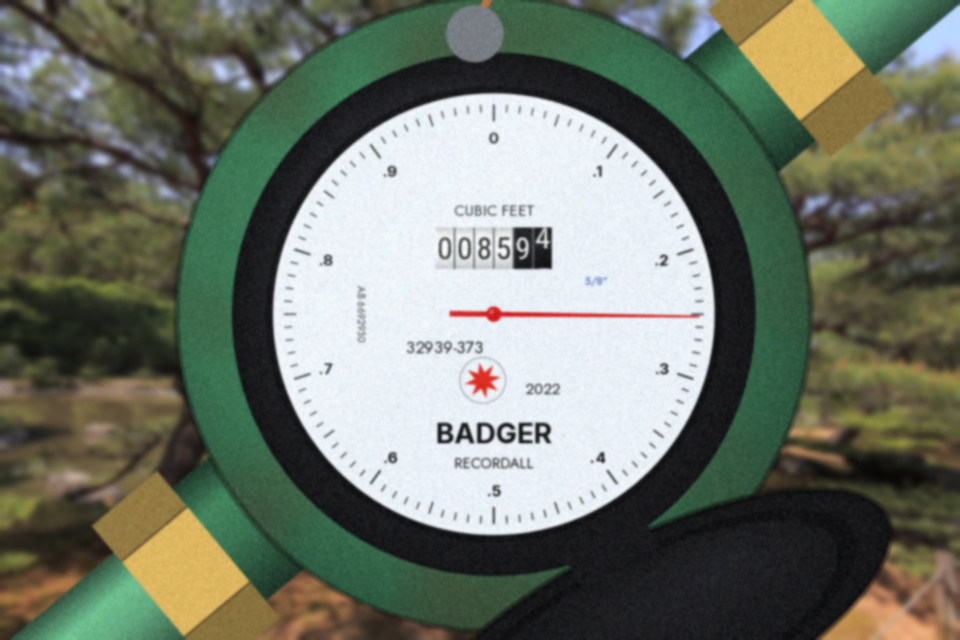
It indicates **8594.25** ft³
